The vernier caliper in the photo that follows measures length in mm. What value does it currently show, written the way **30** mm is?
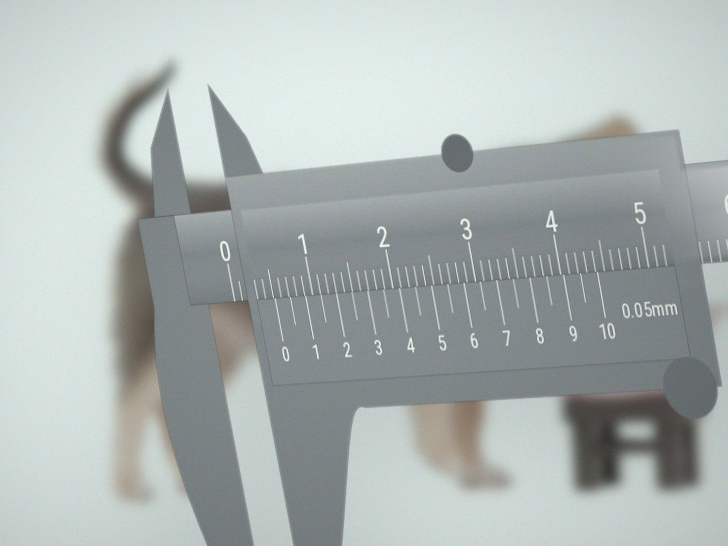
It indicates **5.2** mm
